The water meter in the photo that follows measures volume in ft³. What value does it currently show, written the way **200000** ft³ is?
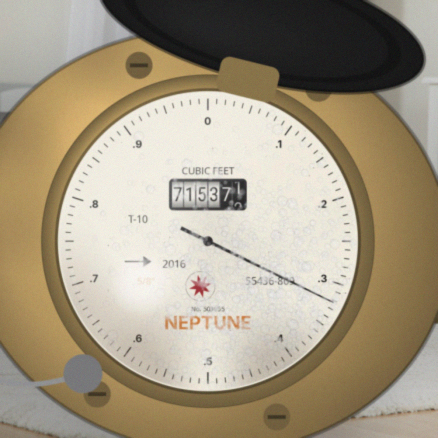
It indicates **715371.32** ft³
